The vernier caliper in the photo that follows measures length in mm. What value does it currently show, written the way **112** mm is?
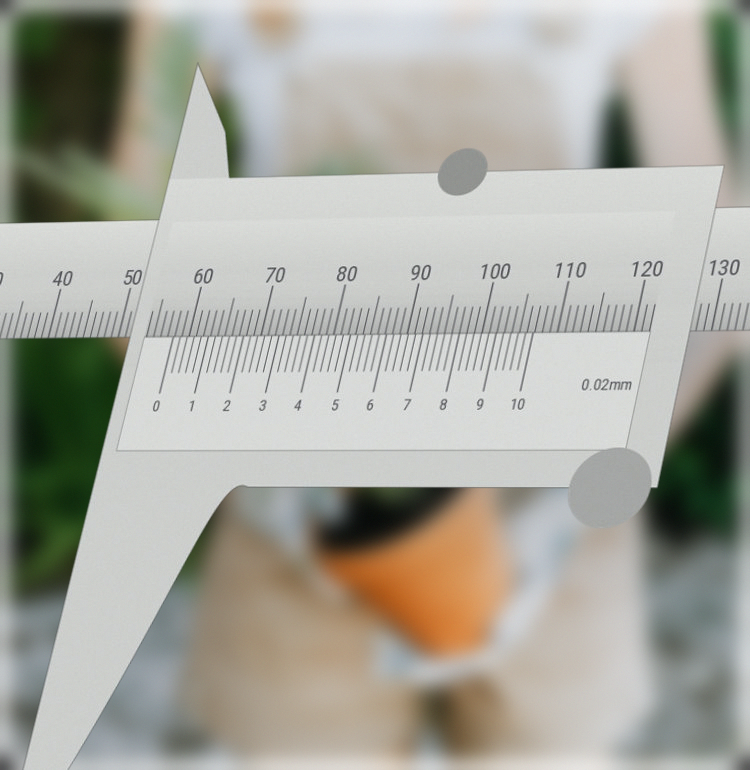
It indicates **57.8** mm
